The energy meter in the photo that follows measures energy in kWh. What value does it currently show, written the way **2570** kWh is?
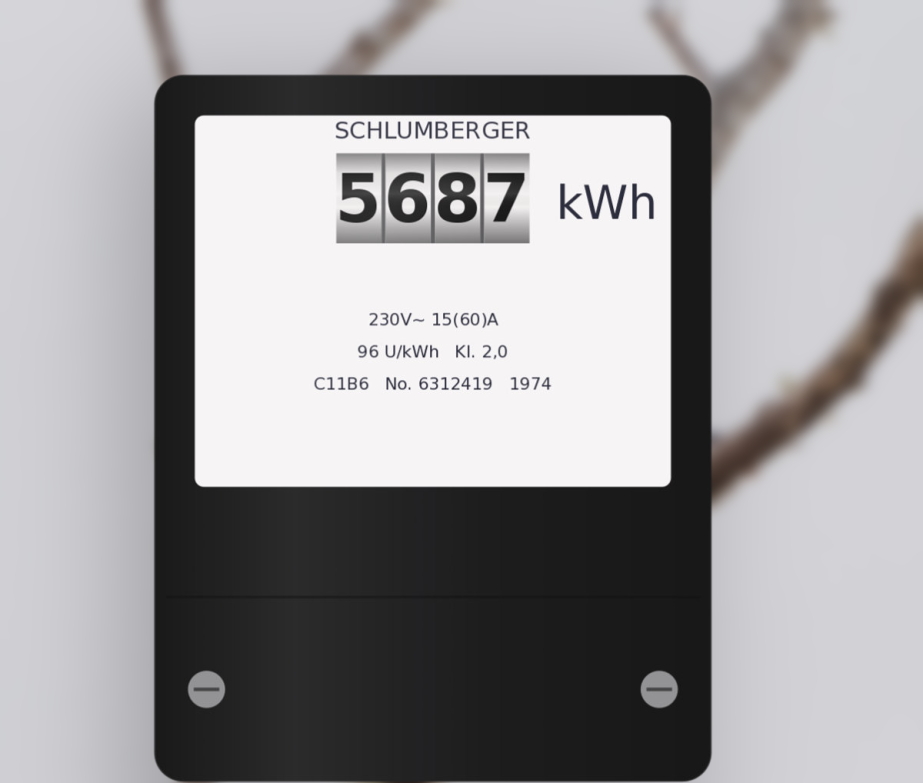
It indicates **5687** kWh
